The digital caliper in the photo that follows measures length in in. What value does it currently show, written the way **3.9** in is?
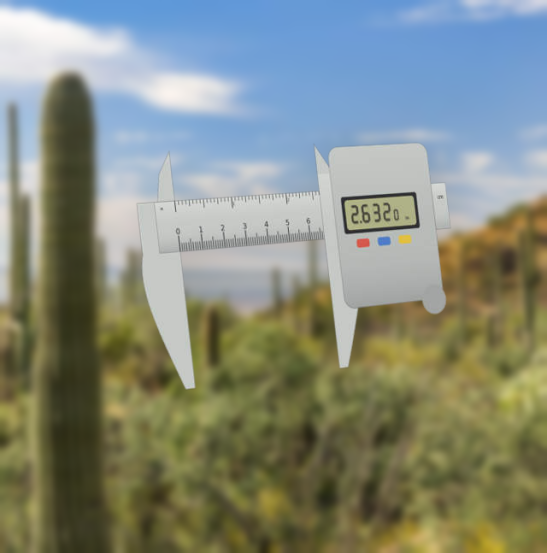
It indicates **2.6320** in
